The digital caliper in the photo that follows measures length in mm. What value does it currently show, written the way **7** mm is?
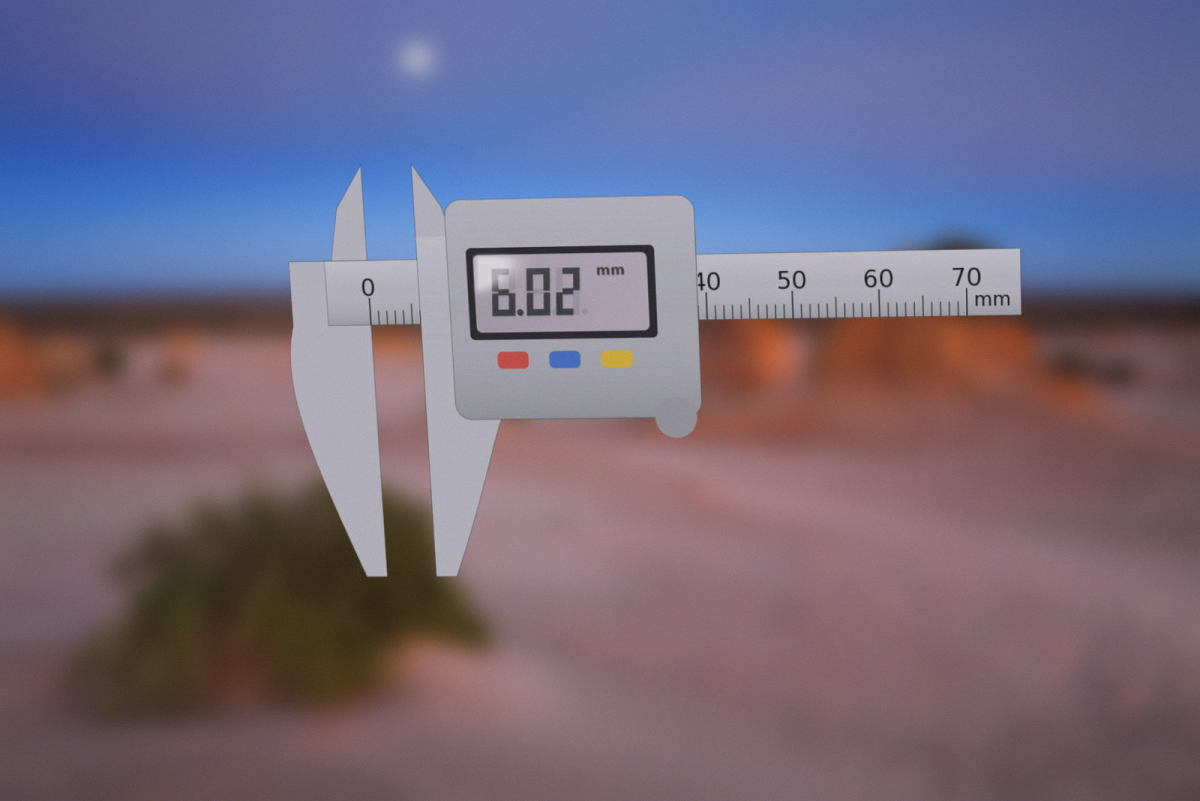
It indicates **6.02** mm
